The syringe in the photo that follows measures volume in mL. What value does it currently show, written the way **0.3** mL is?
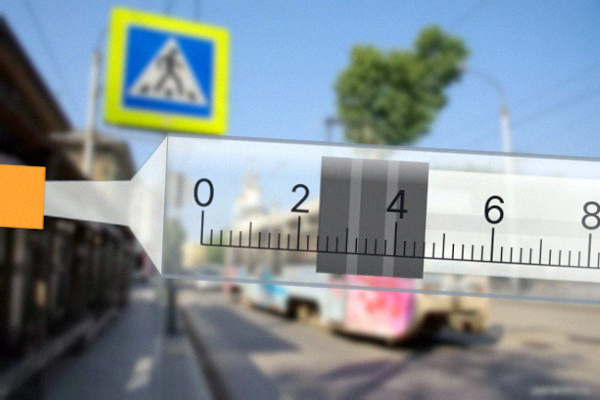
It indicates **2.4** mL
